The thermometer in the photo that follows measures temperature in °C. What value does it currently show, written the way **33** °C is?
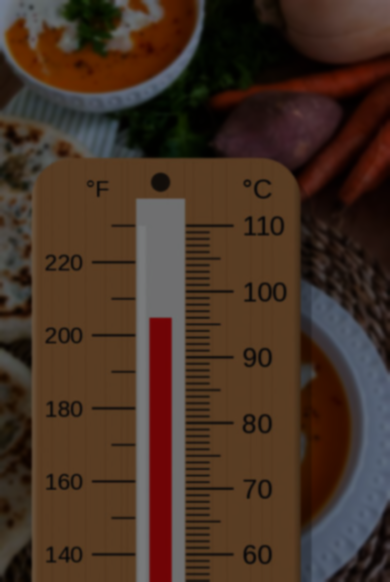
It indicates **96** °C
